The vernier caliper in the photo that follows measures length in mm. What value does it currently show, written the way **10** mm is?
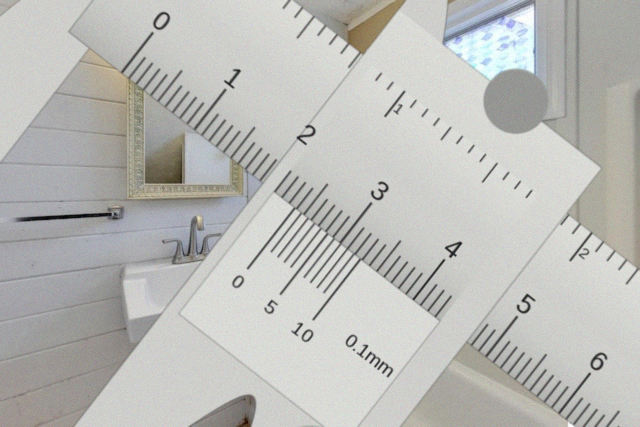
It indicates **23.8** mm
